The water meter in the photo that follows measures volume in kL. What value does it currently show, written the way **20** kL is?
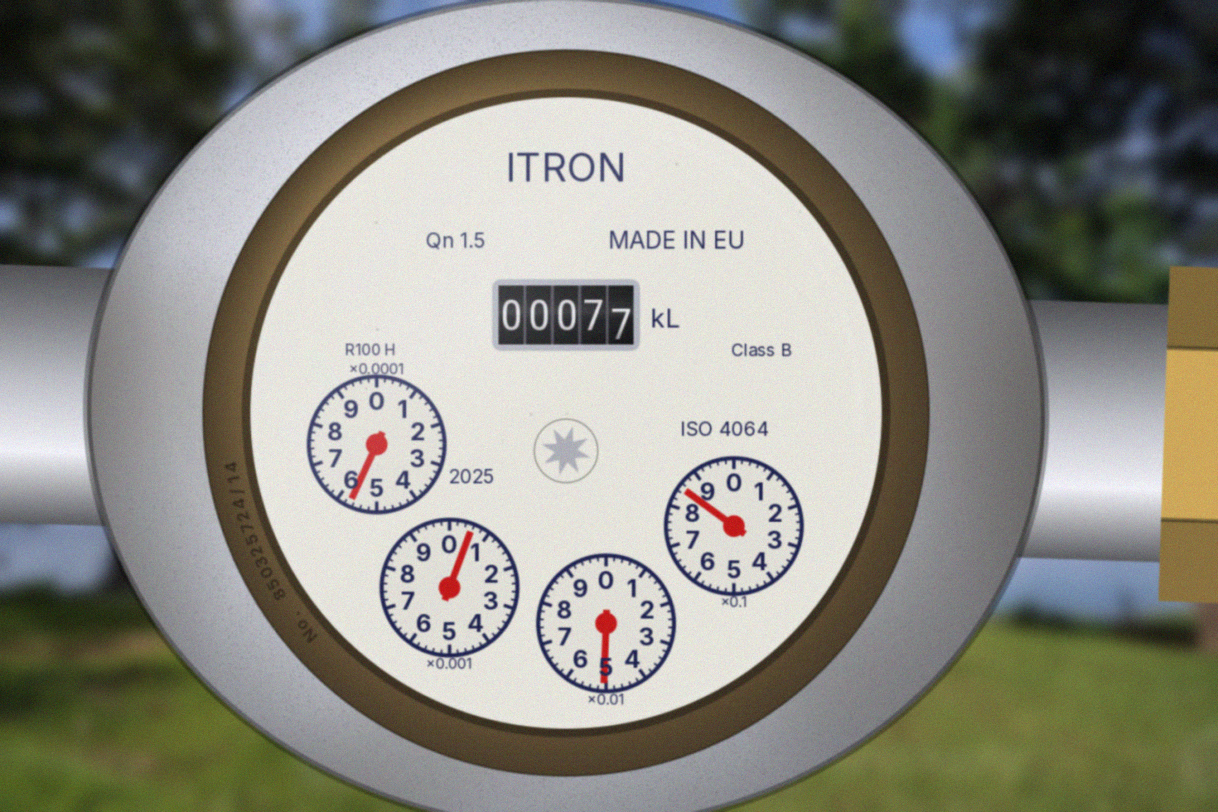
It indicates **76.8505** kL
